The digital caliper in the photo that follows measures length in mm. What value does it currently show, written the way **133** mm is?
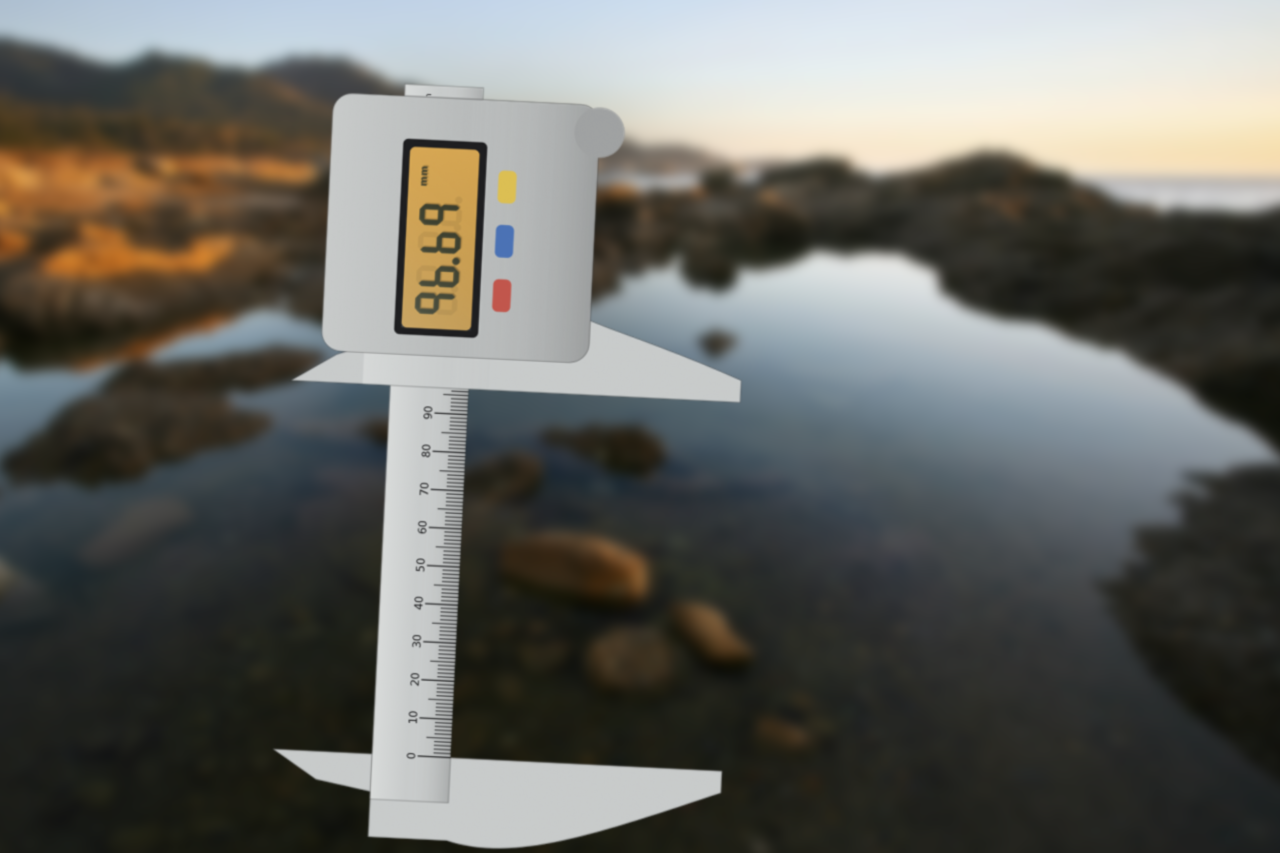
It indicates **96.69** mm
